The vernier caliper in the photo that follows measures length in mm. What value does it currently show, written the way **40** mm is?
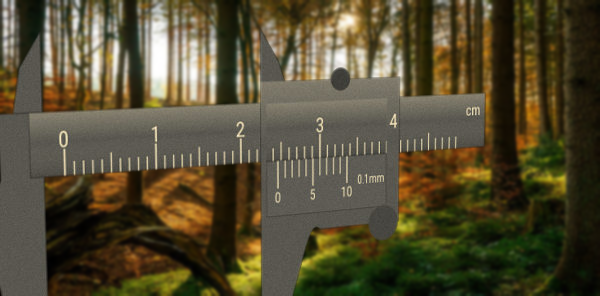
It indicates **24.6** mm
